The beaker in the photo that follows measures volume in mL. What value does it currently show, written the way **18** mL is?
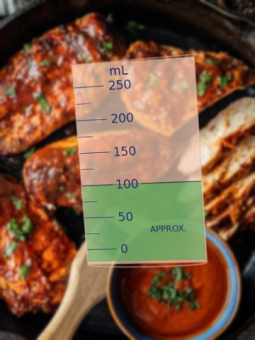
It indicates **100** mL
